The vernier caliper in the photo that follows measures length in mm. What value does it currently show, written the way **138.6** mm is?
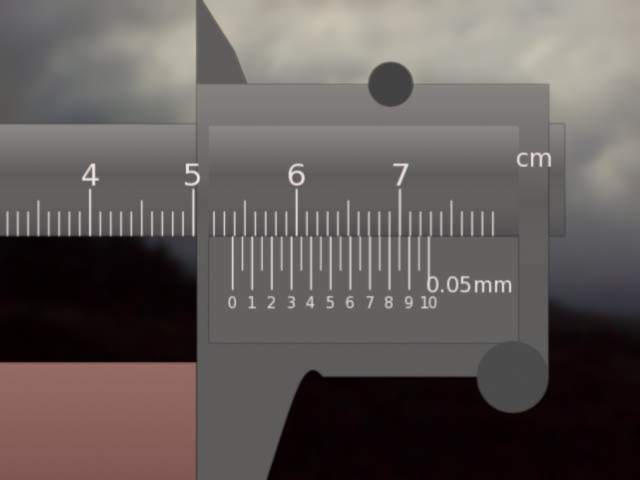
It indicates **53.8** mm
